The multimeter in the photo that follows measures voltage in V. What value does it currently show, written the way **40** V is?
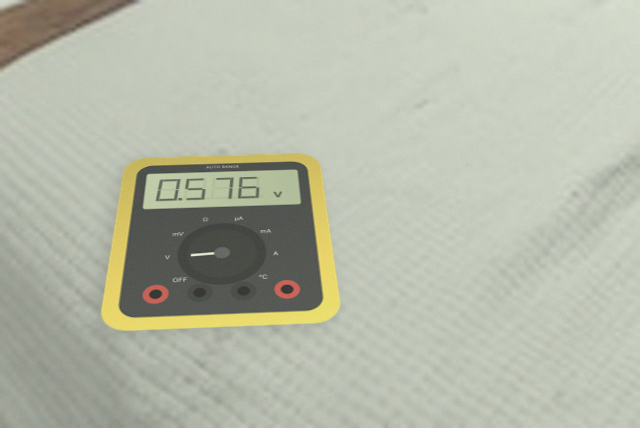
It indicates **0.576** V
